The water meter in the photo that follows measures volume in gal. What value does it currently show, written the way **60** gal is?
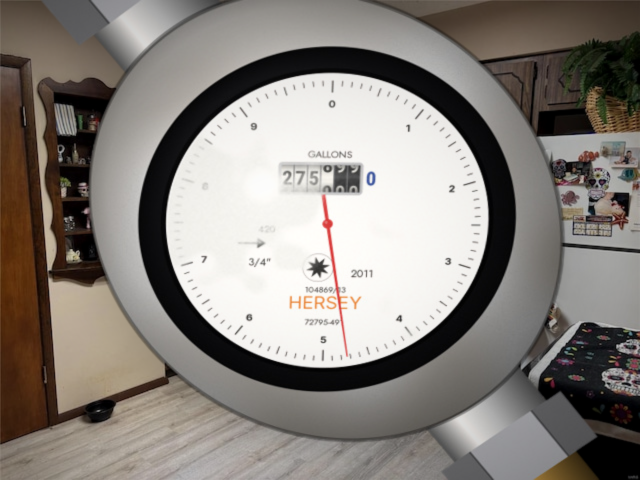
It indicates **2758994.7** gal
